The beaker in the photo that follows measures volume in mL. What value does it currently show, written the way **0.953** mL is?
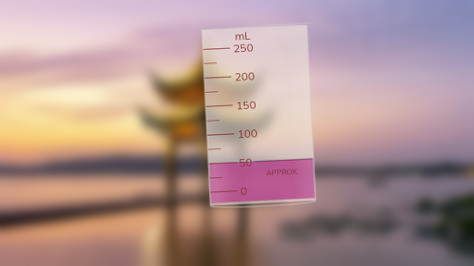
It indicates **50** mL
